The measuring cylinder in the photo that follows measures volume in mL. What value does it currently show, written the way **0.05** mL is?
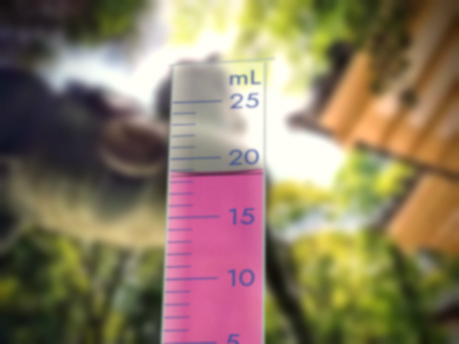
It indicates **18.5** mL
